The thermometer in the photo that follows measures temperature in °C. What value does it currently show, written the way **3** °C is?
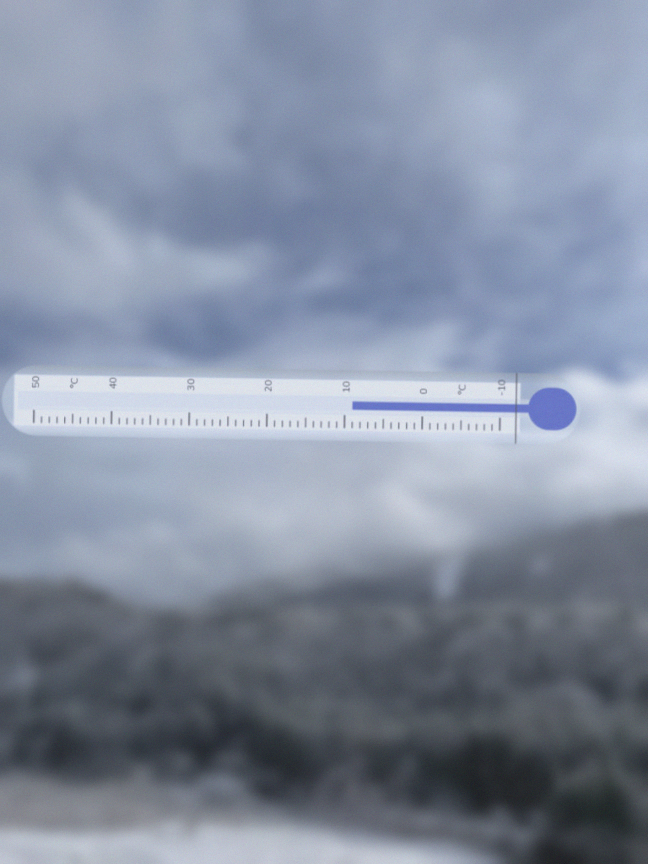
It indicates **9** °C
